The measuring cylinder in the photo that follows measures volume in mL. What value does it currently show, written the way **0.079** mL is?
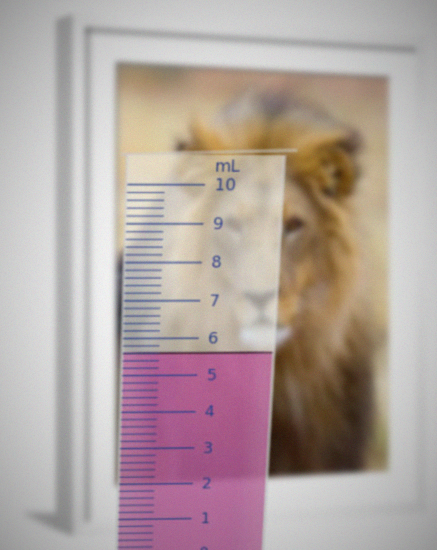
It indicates **5.6** mL
